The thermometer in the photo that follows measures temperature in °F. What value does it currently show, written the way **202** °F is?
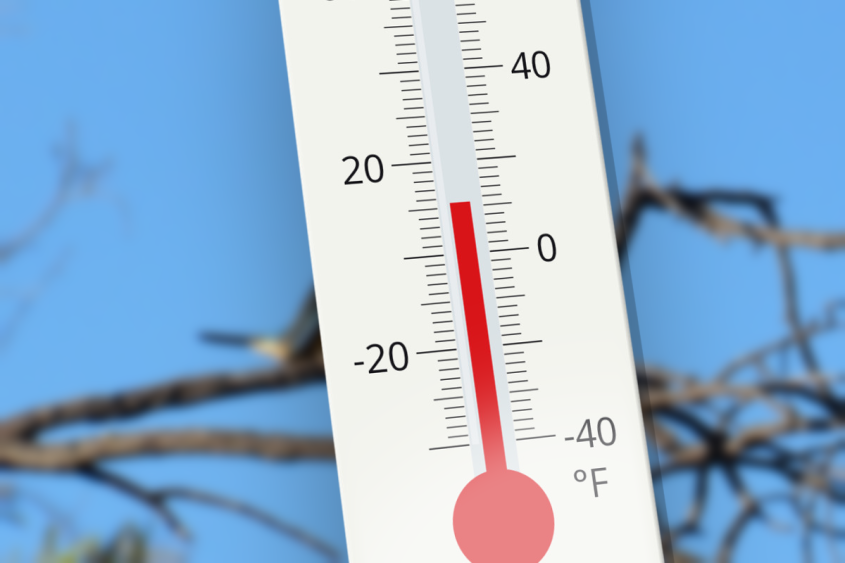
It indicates **11** °F
